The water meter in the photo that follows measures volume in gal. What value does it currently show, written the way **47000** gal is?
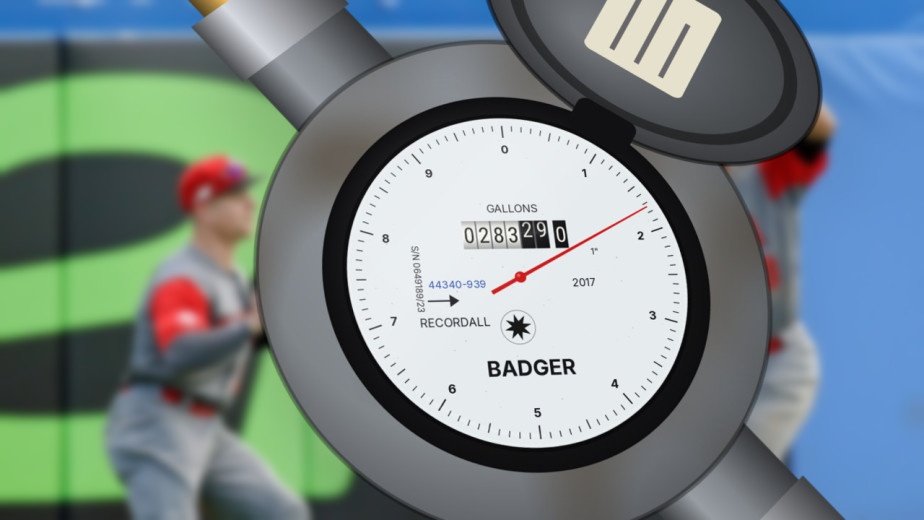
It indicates **283291.7** gal
